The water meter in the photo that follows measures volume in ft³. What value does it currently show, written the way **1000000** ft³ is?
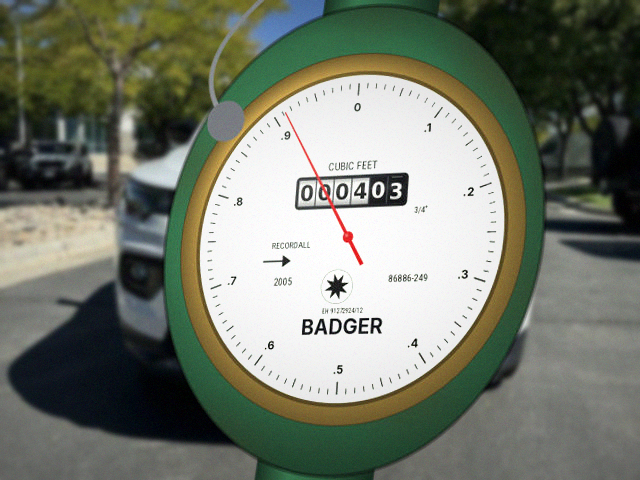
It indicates **402.91** ft³
